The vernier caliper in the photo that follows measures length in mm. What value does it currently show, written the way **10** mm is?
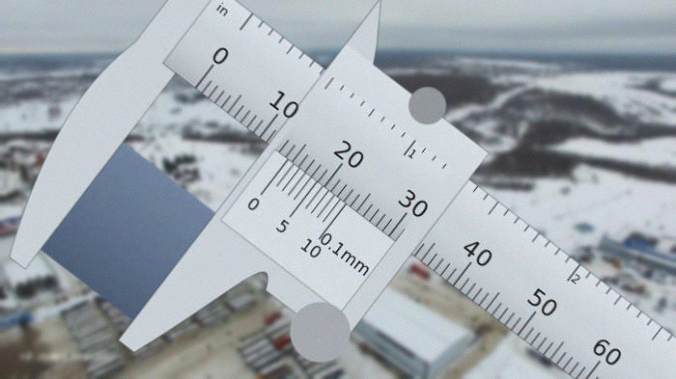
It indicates **14.4** mm
